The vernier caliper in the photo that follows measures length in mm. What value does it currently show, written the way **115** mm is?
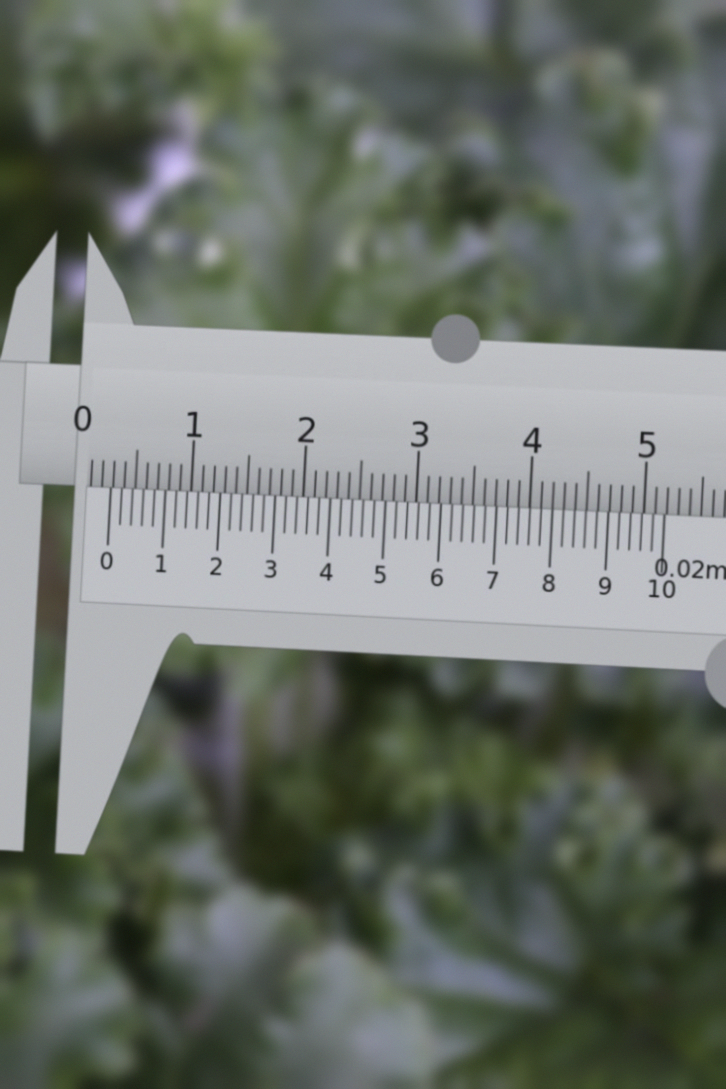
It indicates **2.8** mm
